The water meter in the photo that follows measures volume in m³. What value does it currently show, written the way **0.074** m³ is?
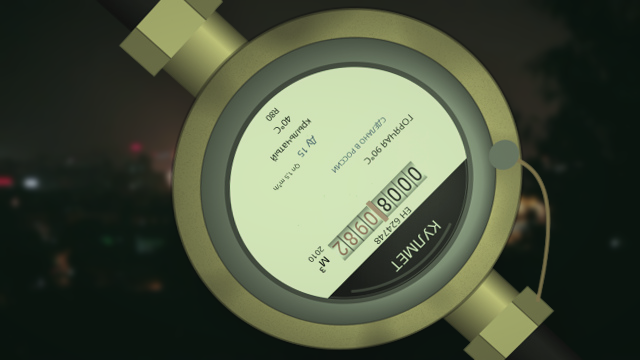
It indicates **8.0982** m³
